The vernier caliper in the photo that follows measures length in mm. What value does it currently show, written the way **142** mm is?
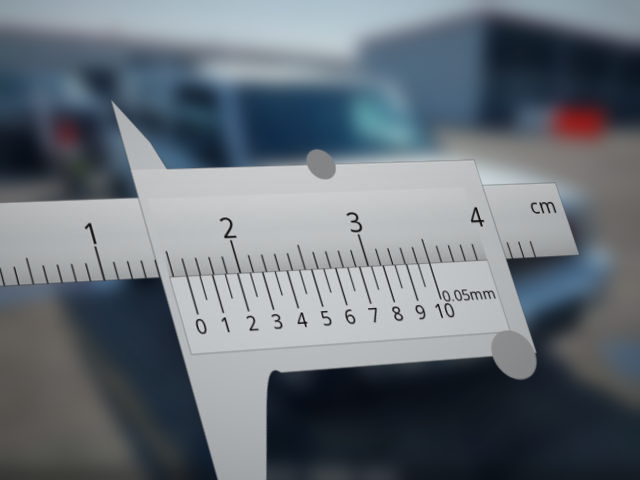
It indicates **16.0** mm
